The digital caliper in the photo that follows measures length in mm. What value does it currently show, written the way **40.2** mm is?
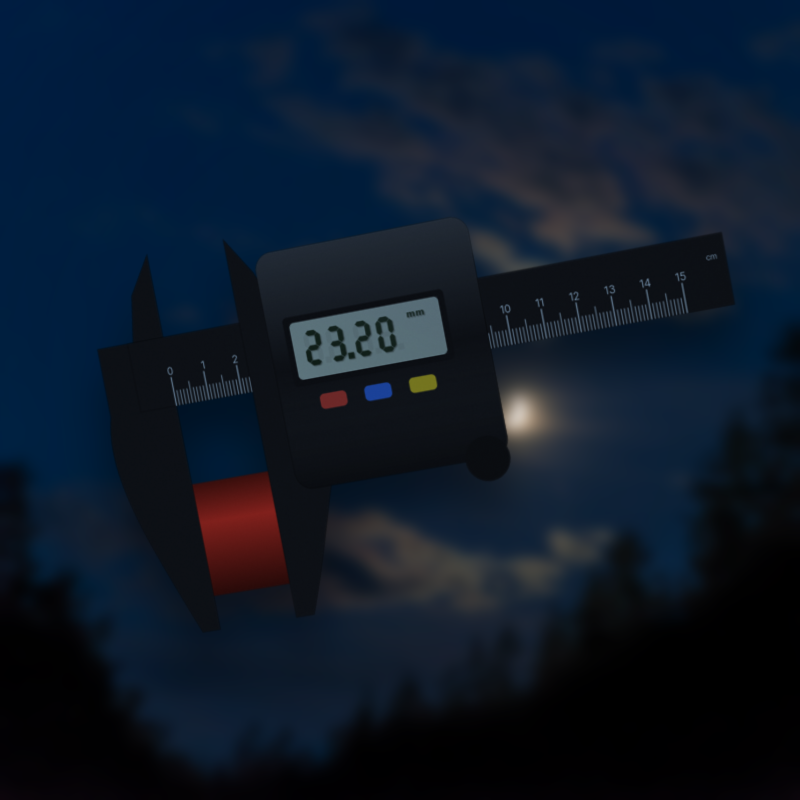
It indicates **23.20** mm
